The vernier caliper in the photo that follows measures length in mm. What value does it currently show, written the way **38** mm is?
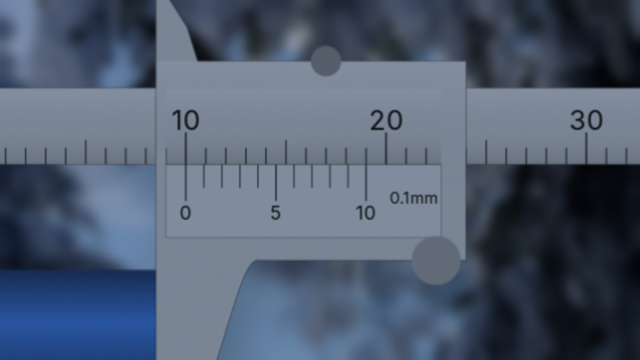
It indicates **10.0** mm
